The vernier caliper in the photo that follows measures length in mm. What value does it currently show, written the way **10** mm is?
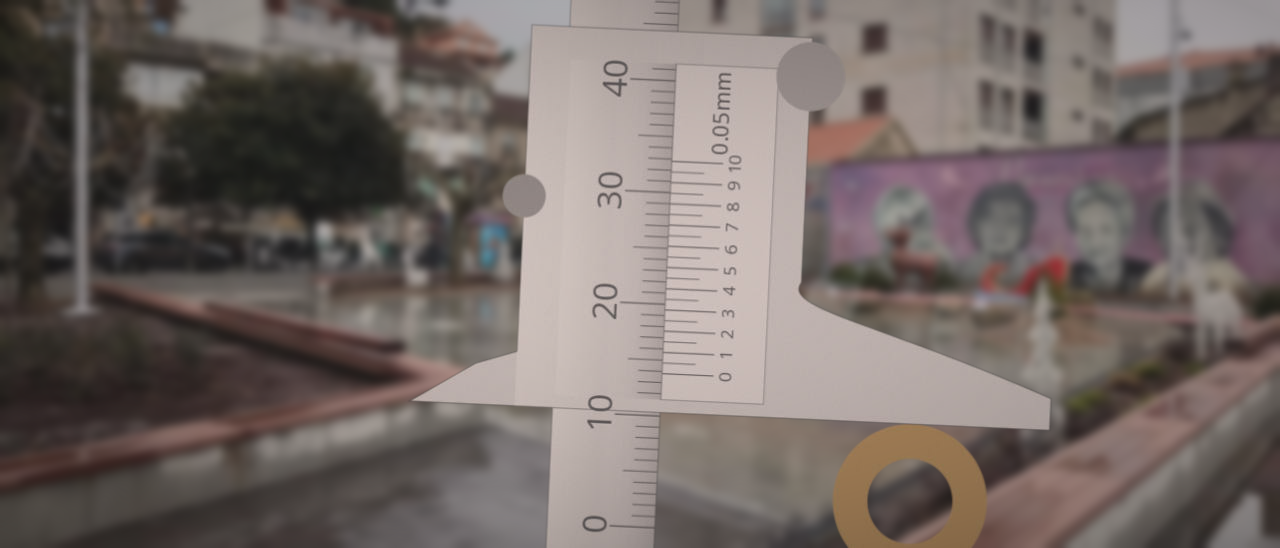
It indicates **13.8** mm
